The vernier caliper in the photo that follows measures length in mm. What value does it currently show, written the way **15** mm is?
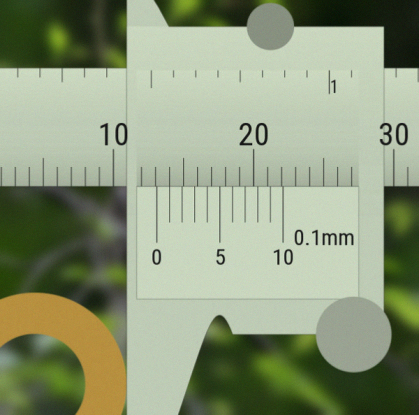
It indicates **13.1** mm
